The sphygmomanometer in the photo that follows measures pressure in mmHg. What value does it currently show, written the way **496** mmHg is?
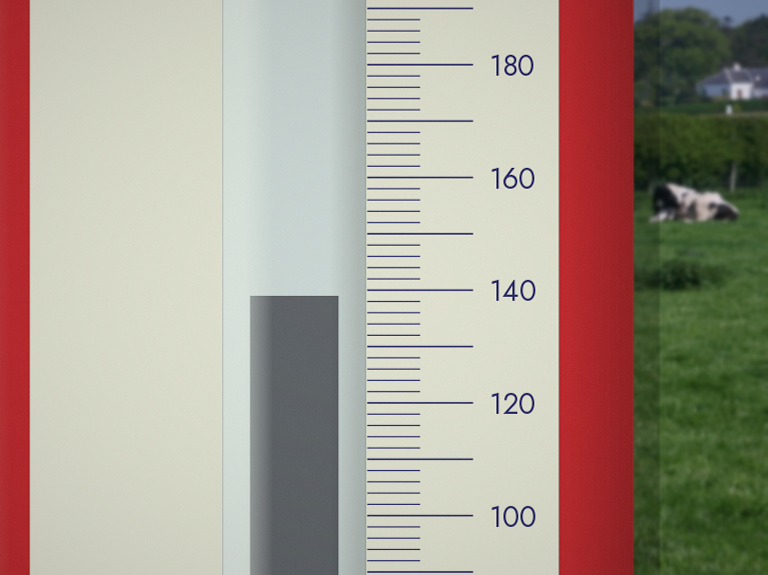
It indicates **139** mmHg
